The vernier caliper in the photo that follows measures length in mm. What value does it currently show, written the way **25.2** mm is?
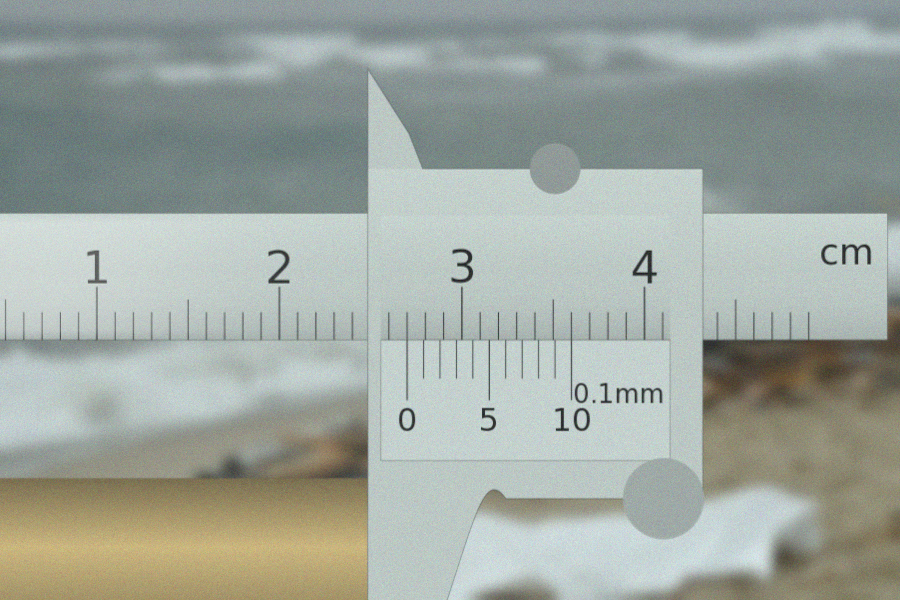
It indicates **27.0** mm
